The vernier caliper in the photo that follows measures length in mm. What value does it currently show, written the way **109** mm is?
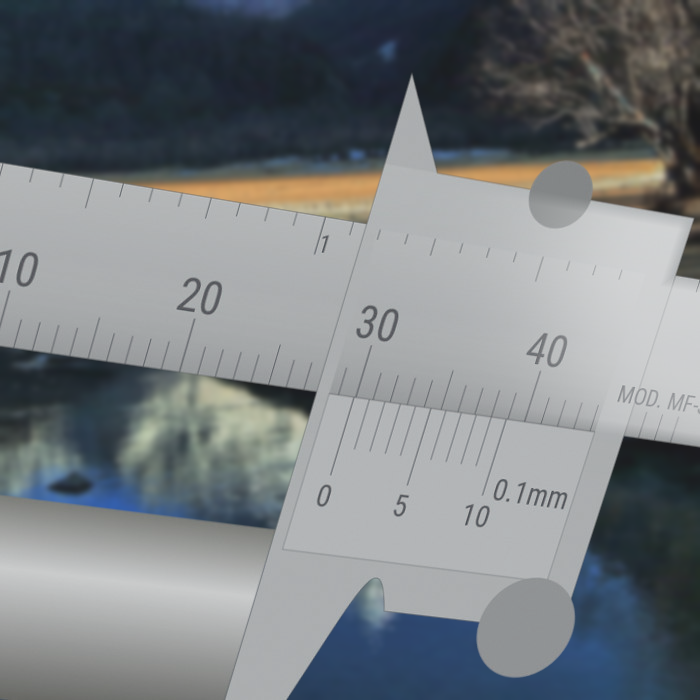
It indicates **29.9** mm
